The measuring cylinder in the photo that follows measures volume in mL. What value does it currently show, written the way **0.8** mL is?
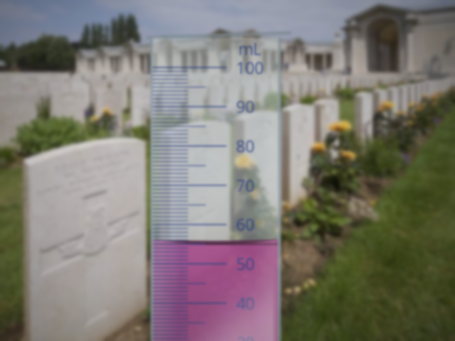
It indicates **55** mL
